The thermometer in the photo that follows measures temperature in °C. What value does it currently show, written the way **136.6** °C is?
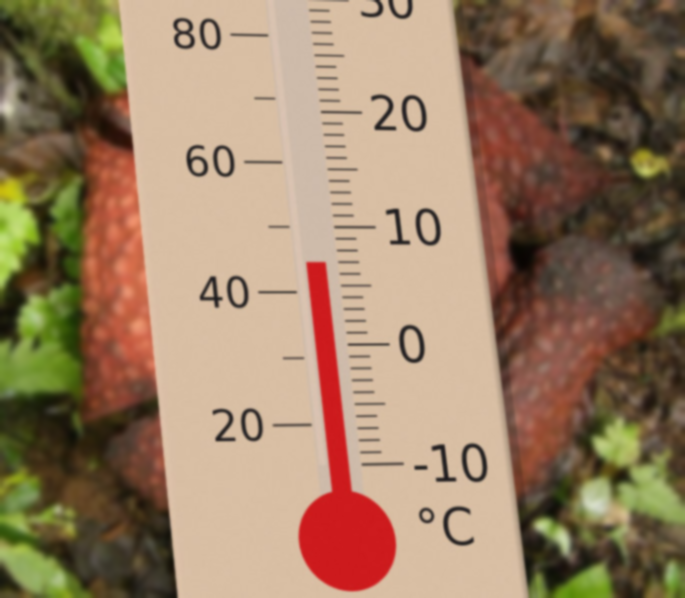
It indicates **7** °C
